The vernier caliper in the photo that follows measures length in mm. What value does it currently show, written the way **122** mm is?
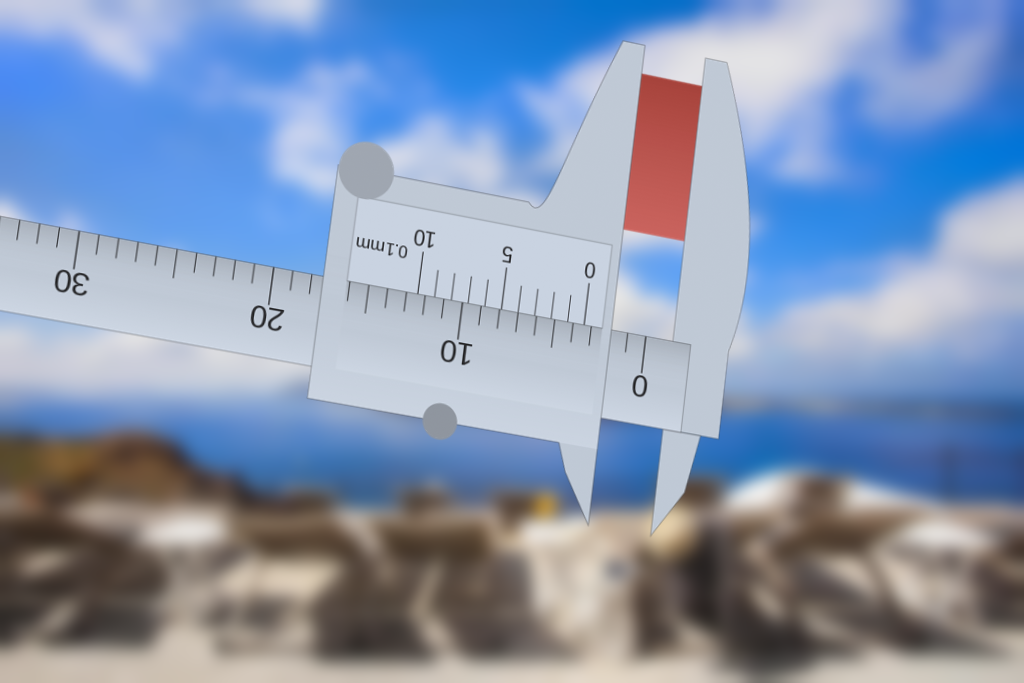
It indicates **3.4** mm
